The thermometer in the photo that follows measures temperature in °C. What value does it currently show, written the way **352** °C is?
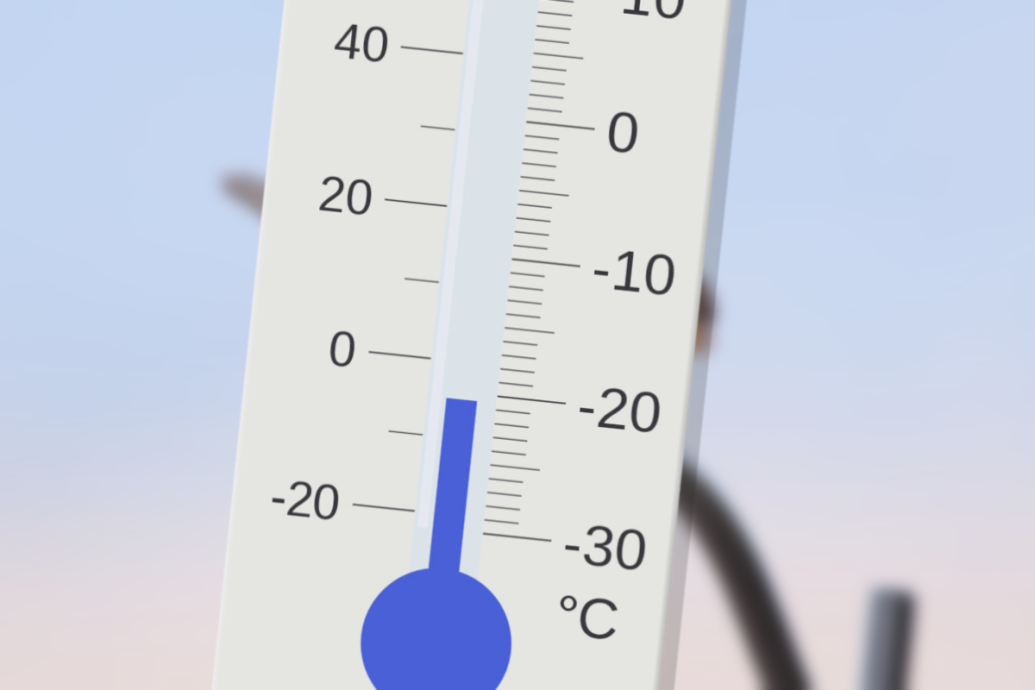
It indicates **-20.5** °C
